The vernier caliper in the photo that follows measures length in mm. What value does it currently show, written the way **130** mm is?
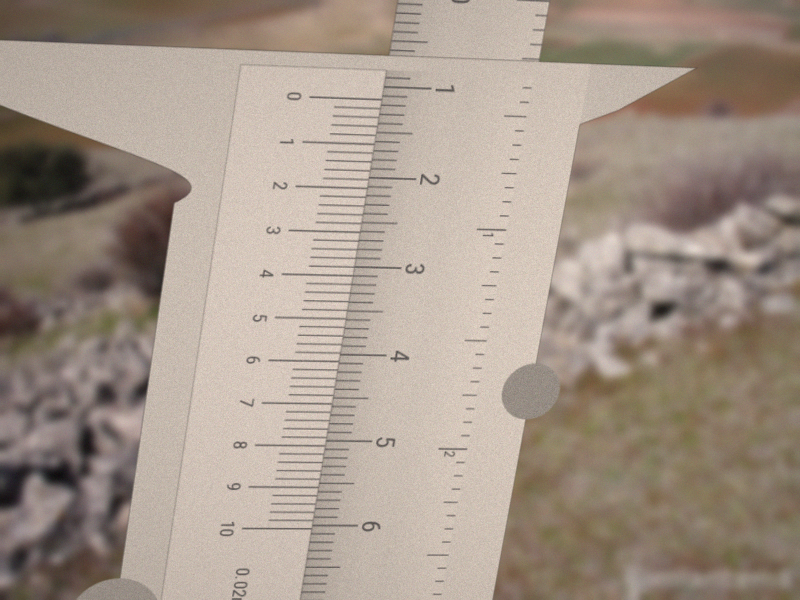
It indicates **11.4** mm
